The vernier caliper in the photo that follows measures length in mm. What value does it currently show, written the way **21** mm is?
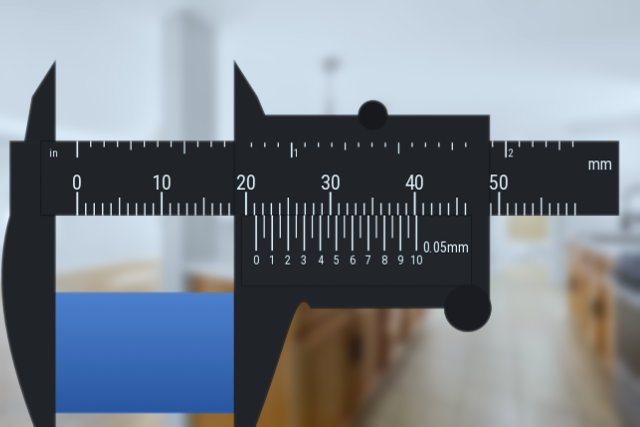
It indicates **21.2** mm
